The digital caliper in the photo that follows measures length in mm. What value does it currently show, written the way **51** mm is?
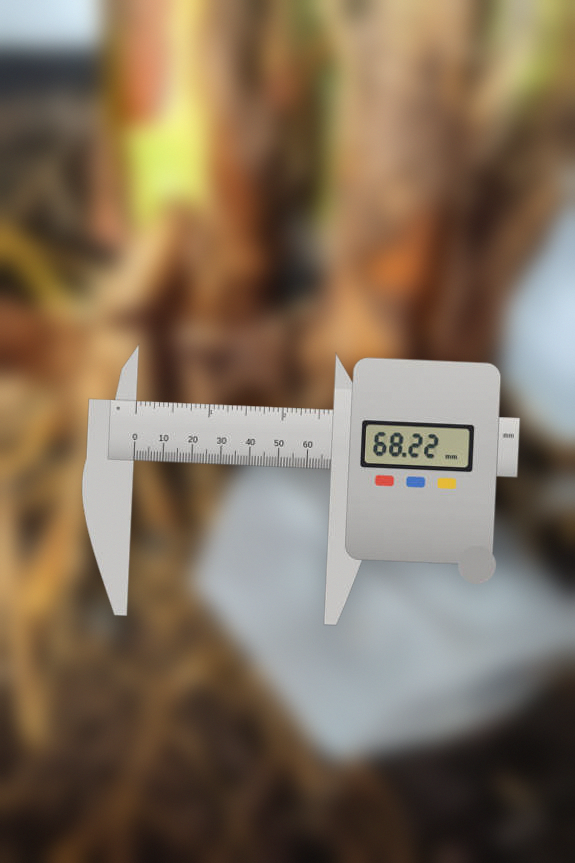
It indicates **68.22** mm
